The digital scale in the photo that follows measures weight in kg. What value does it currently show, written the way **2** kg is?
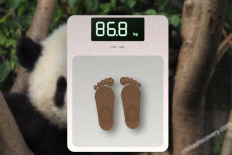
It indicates **86.8** kg
